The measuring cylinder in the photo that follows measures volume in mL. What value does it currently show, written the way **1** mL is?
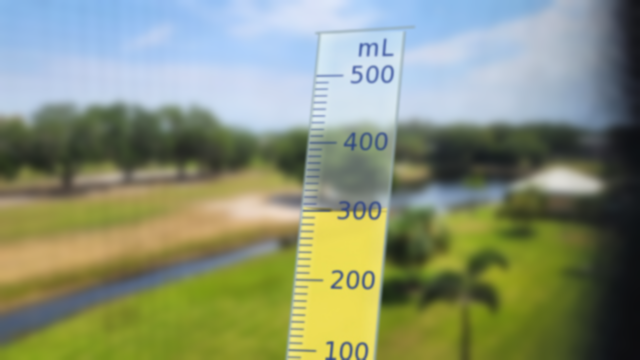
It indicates **300** mL
